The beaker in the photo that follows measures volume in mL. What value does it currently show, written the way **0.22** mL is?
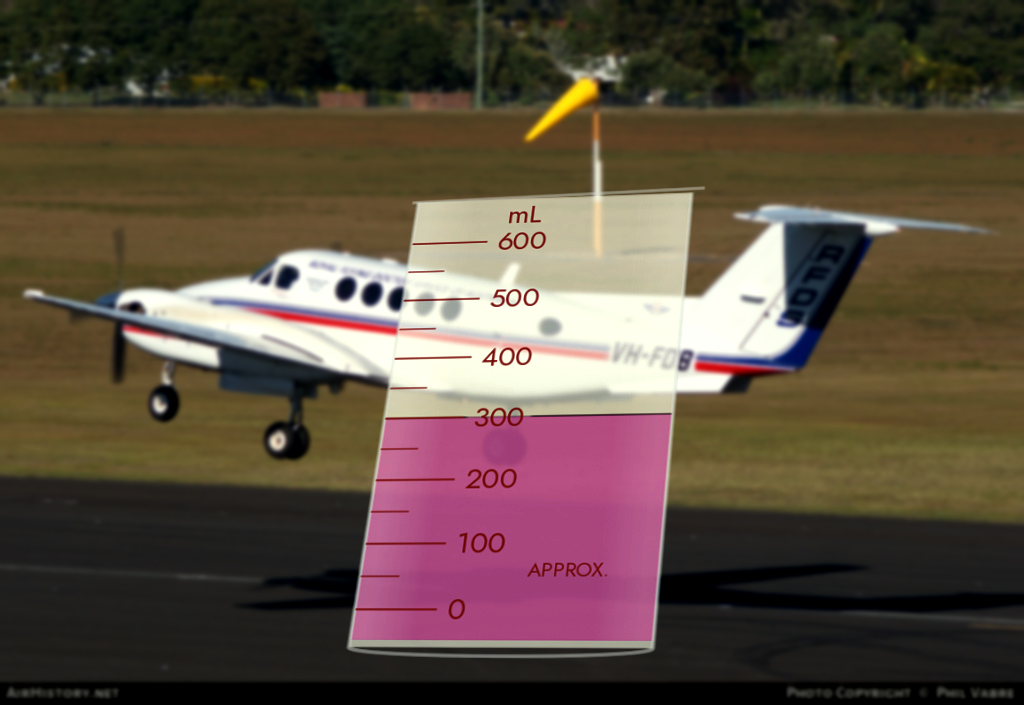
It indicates **300** mL
